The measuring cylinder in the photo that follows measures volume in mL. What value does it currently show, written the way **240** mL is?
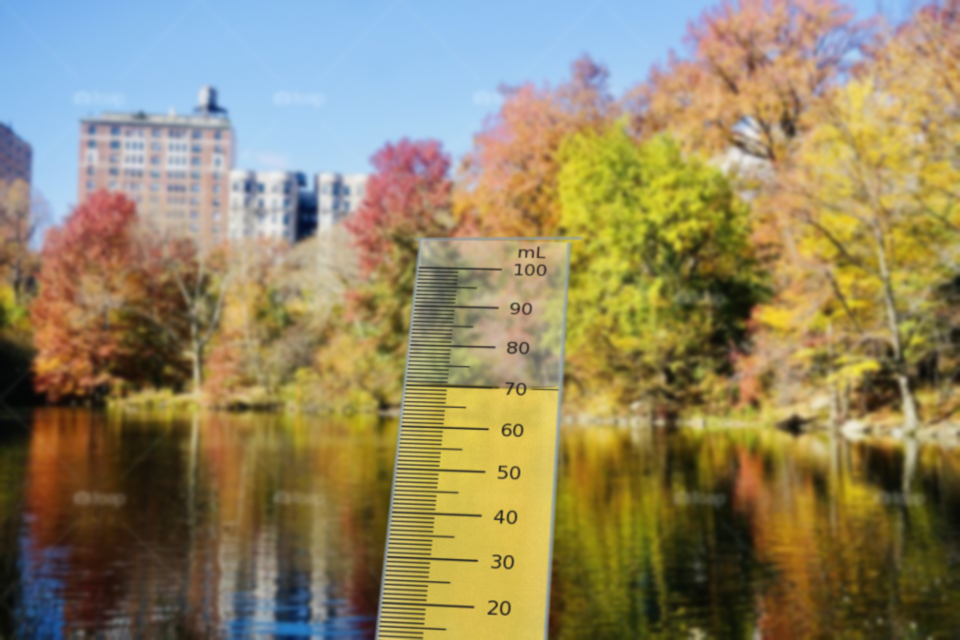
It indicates **70** mL
